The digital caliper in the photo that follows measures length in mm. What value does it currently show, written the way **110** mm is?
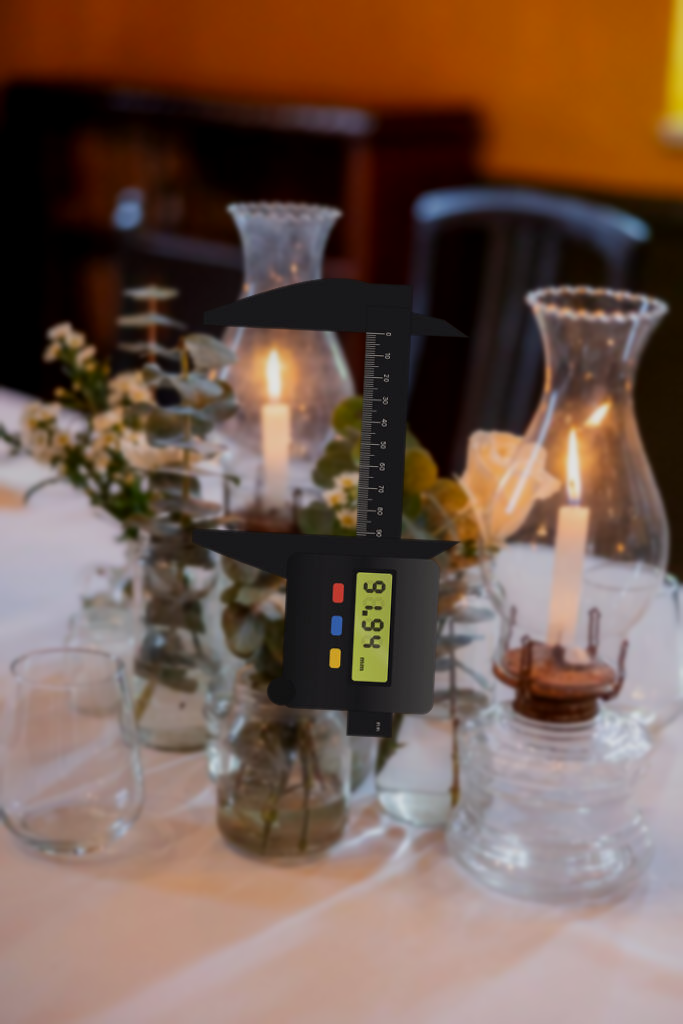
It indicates **91.94** mm
